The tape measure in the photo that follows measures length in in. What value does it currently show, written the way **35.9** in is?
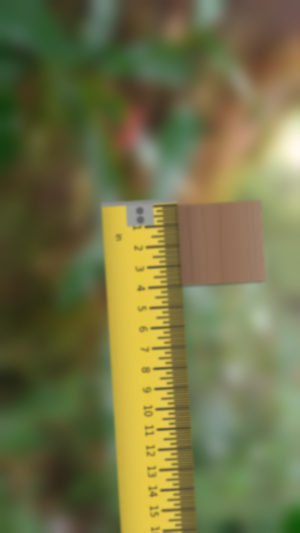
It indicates **4** in
